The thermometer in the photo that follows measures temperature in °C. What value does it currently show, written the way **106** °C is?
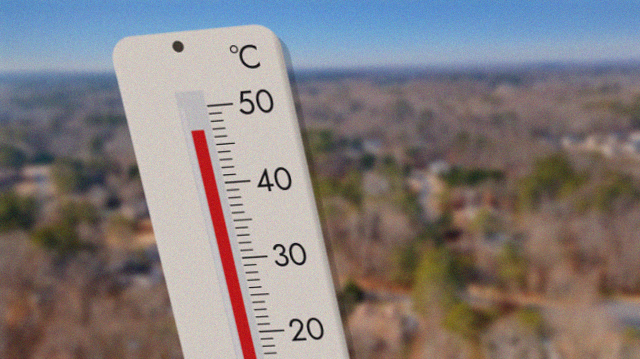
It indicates **47** °C
